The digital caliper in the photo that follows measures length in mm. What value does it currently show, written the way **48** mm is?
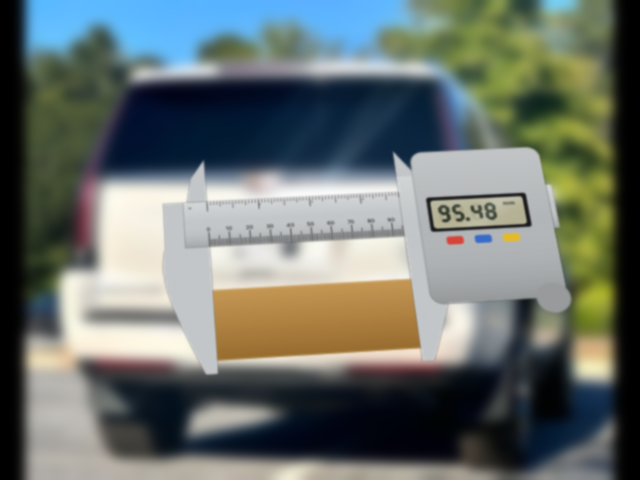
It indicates **95.48** mm
